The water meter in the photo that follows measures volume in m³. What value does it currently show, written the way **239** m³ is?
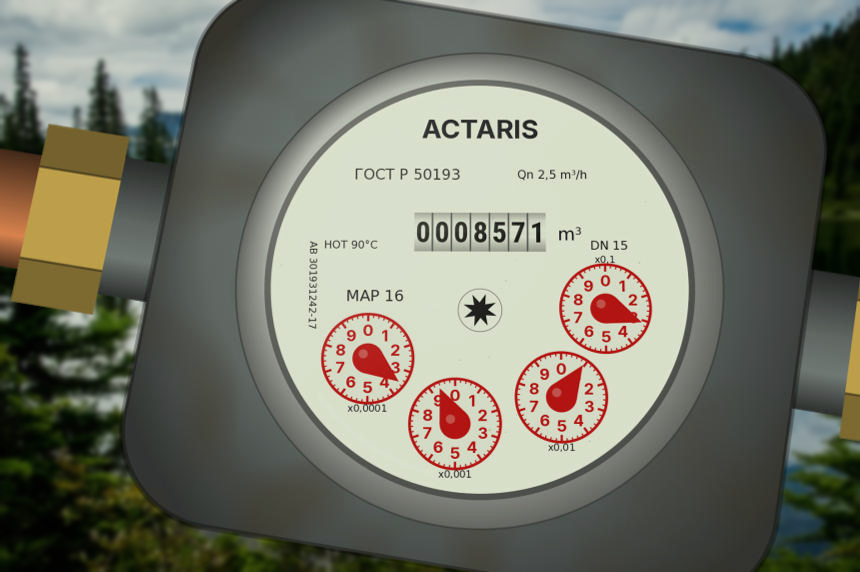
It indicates **8571.3093** m³
